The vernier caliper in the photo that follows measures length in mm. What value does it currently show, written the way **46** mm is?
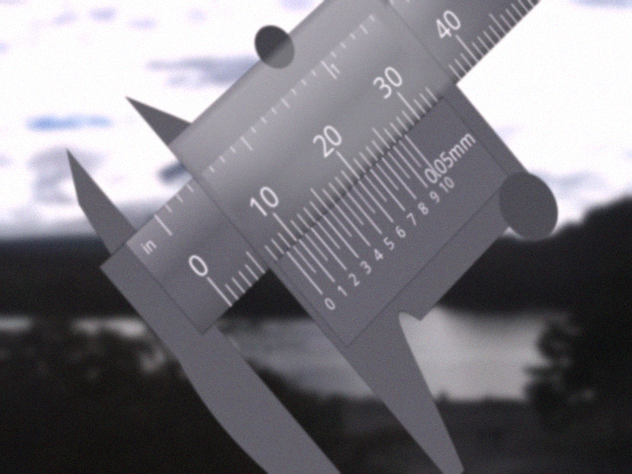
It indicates **8.4** mm
